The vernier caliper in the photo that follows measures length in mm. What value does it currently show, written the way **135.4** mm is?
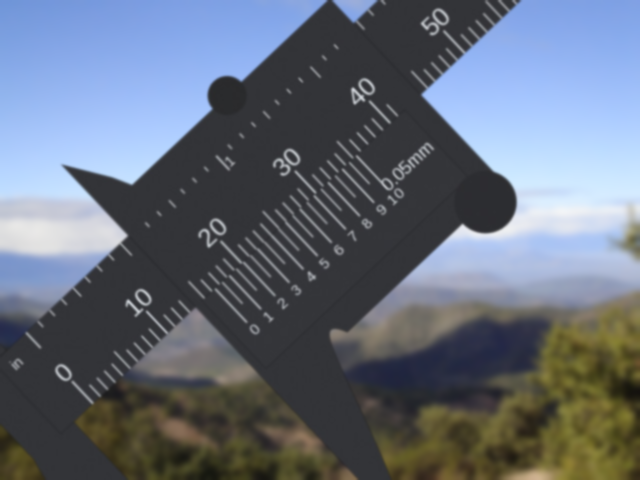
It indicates **16.4** mm
